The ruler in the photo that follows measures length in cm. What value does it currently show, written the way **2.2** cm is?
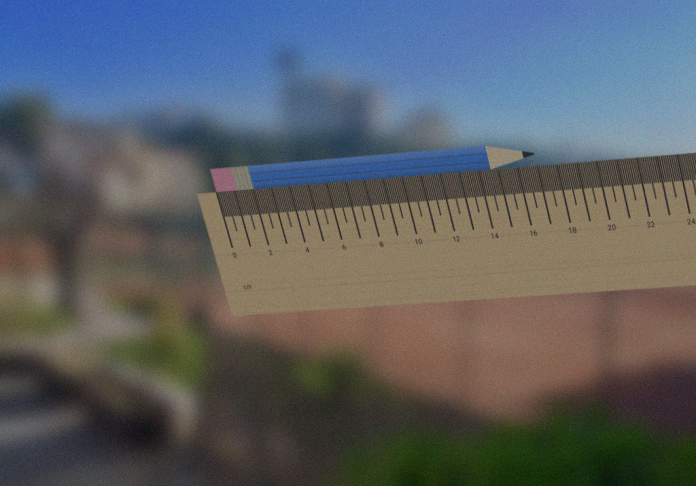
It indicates **17** cm
